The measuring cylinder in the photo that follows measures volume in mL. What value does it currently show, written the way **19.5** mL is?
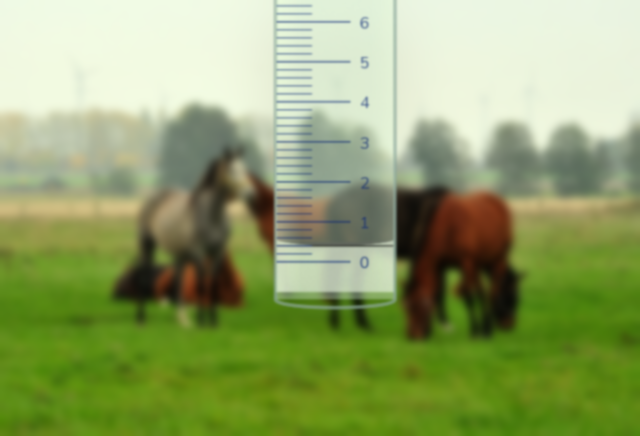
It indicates **0.4** mL
